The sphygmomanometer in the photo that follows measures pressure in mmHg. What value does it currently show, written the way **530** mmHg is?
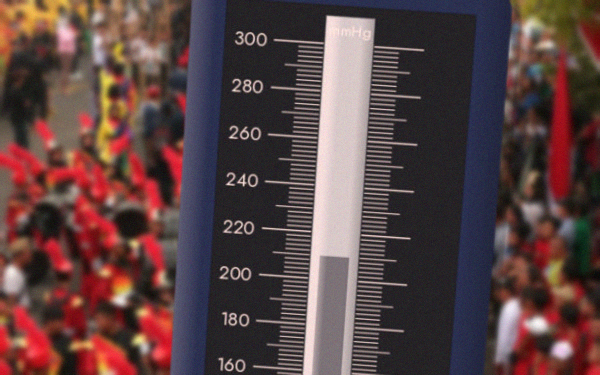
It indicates **210** mmHg
